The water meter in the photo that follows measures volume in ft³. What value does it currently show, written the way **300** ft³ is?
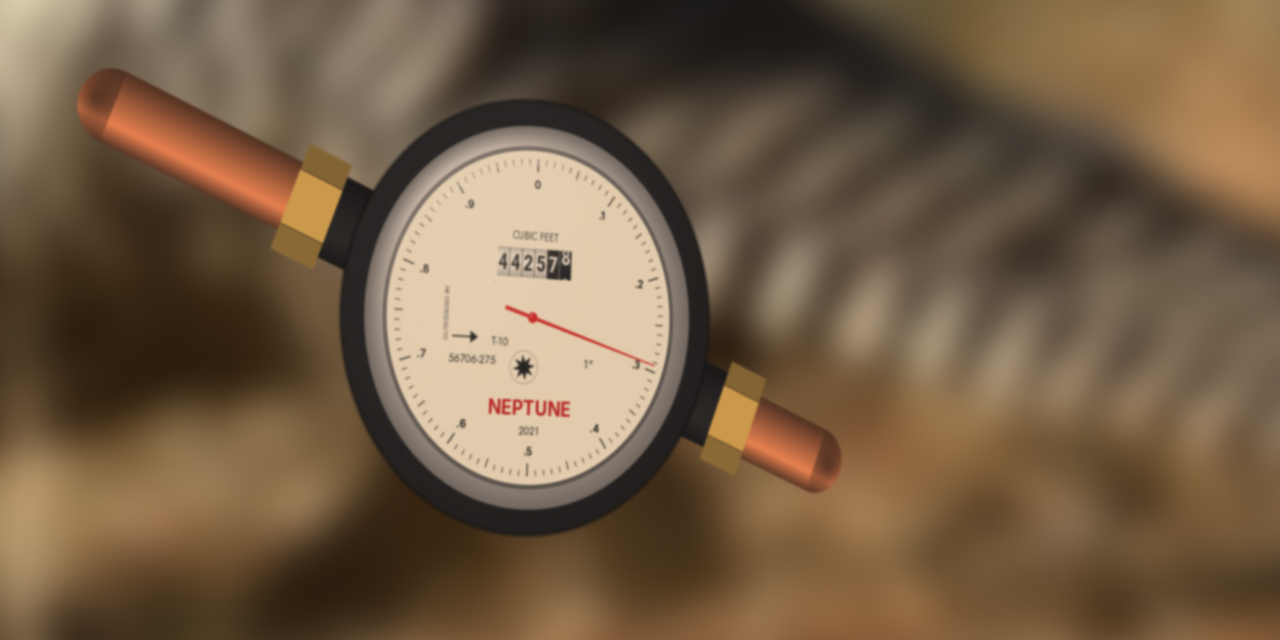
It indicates **442578.29** ft³
